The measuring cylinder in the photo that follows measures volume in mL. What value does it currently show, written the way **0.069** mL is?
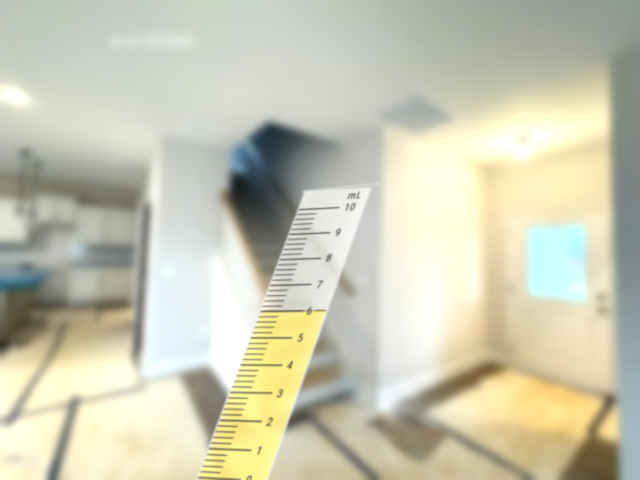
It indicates **6** mL
